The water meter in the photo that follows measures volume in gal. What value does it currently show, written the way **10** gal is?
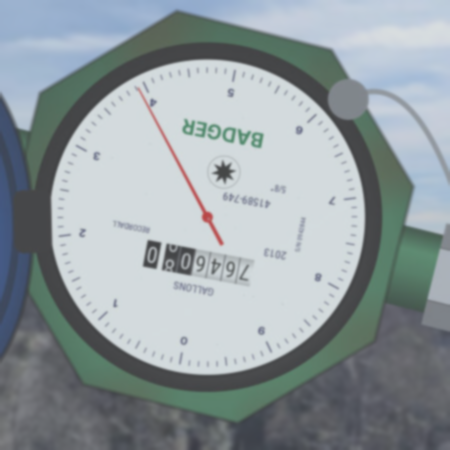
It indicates **7646083.9** gal
